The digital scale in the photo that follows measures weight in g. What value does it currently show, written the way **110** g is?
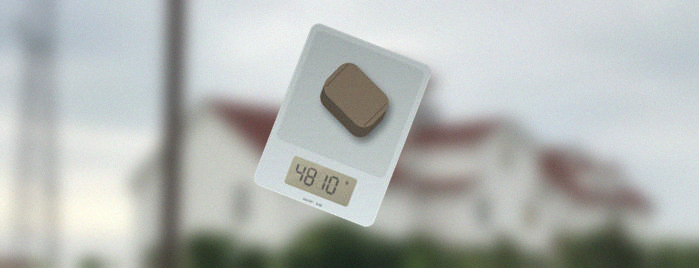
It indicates **4810** g
